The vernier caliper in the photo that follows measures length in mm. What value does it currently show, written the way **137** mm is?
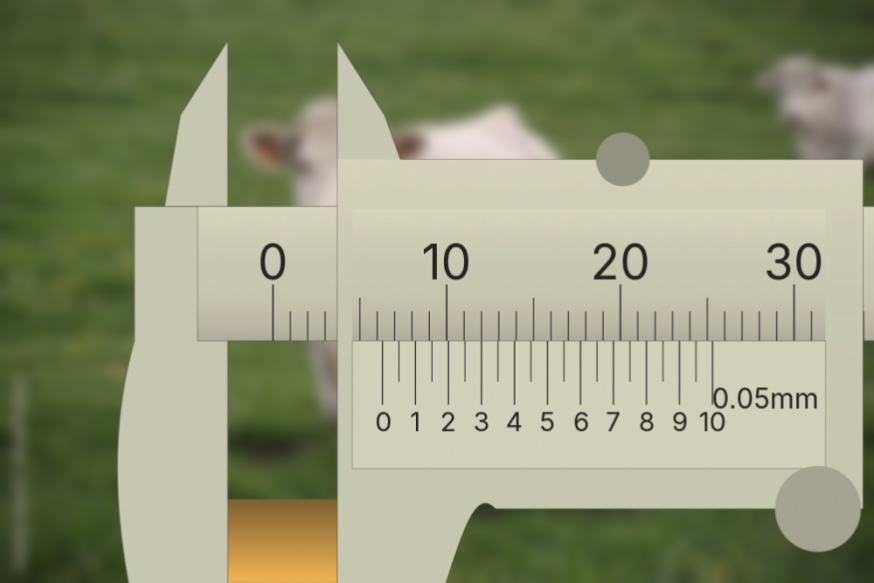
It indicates **6.3** mm
